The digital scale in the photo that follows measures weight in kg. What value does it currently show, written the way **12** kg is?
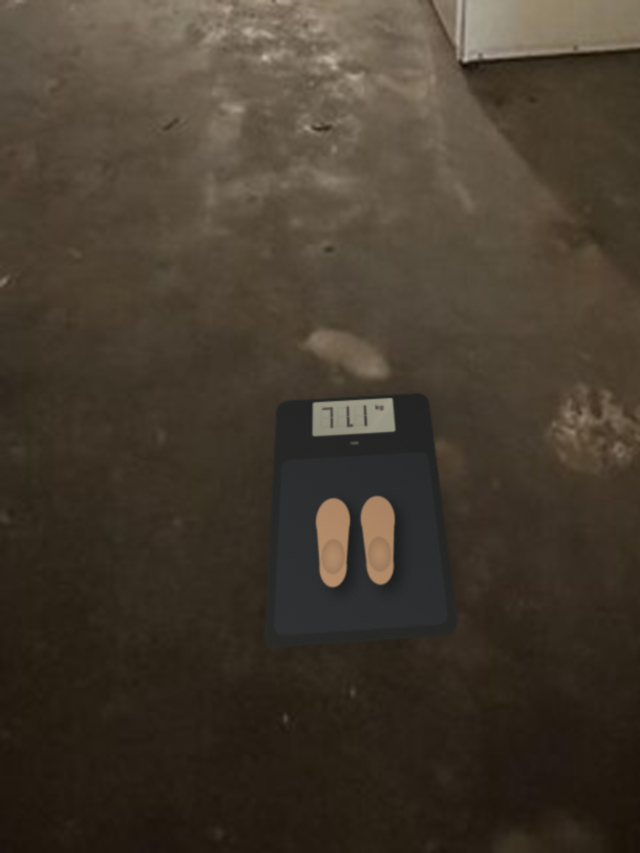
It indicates **71.1** kg
